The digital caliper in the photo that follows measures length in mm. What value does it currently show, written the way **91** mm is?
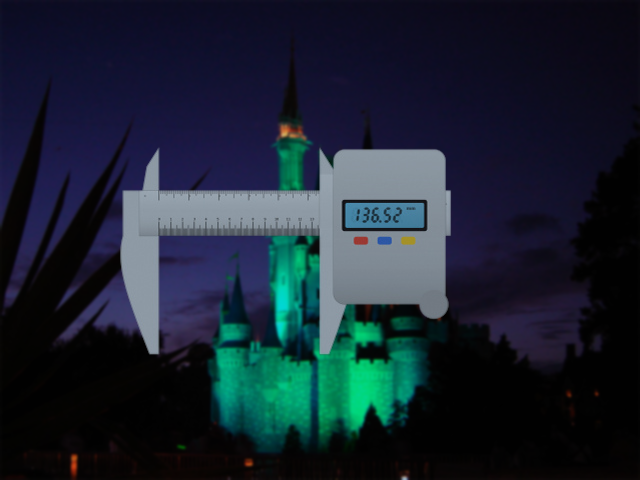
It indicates **136.52** mm
